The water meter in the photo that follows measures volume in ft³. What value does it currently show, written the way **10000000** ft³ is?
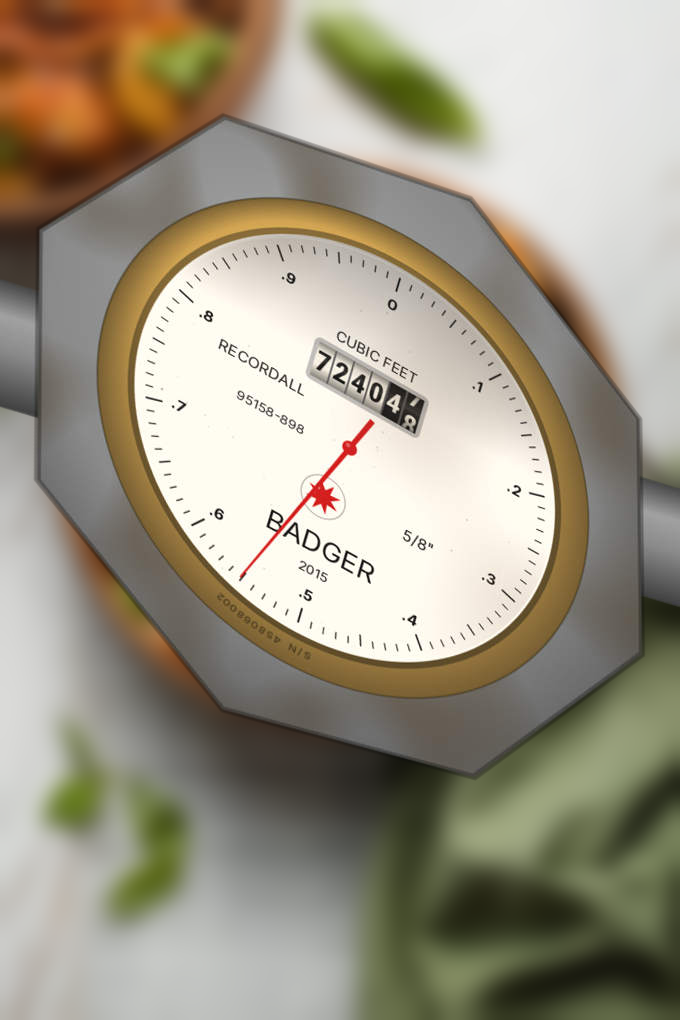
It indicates **724047.55** ft³
